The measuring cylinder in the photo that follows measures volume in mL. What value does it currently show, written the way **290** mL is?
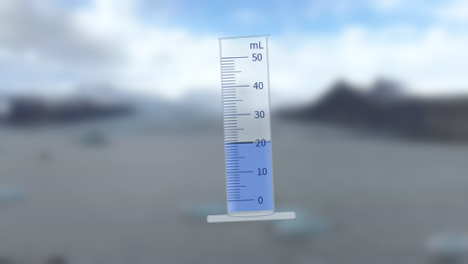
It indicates **20** mL
